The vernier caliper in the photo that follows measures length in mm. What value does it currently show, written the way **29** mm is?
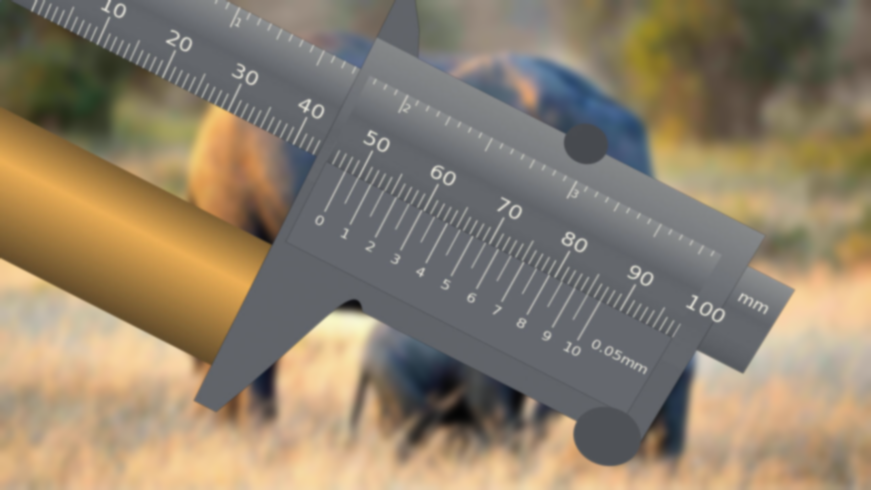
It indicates **48.0** mm
